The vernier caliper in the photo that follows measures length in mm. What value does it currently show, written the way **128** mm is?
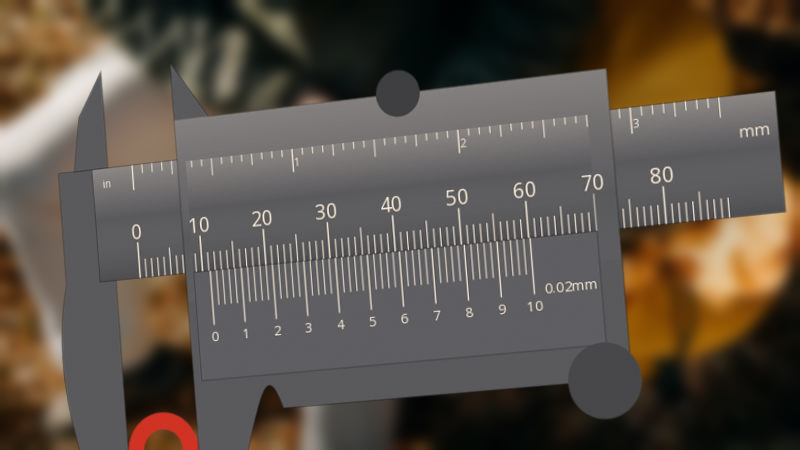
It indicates **11.2** mm
